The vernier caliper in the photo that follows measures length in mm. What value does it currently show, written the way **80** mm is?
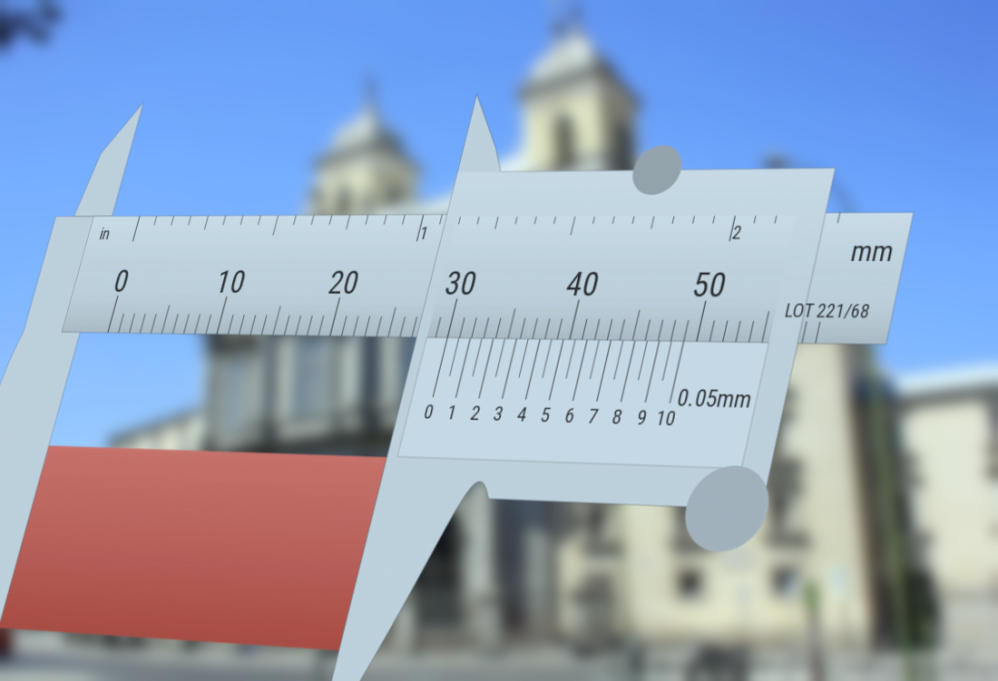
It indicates **30.0** mm
